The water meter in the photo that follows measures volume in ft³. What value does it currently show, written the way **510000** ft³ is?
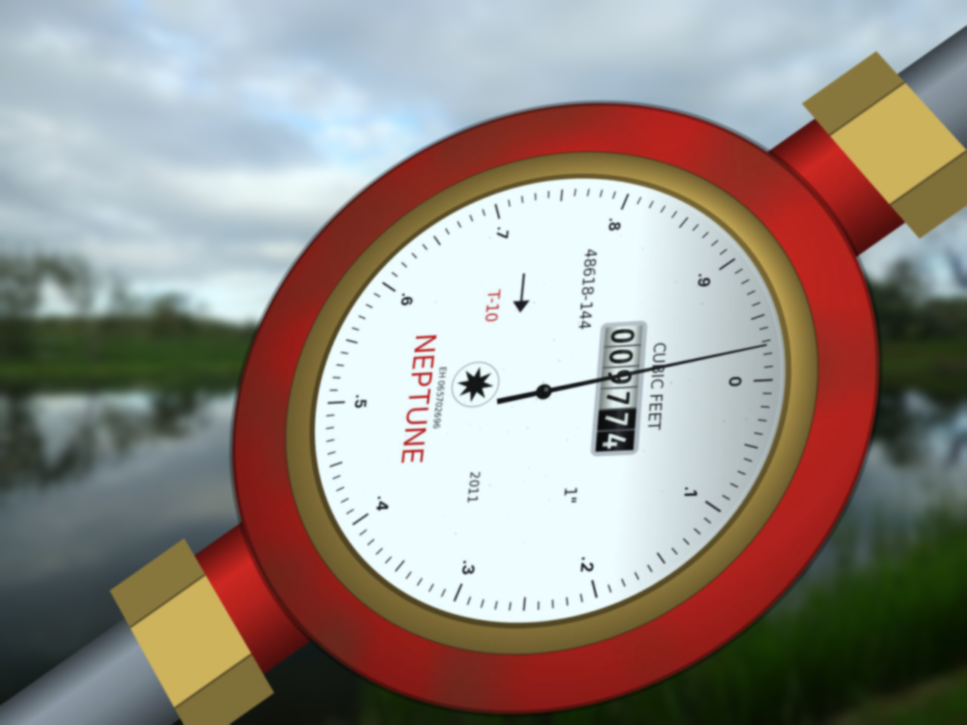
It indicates **9773.97** ft³
